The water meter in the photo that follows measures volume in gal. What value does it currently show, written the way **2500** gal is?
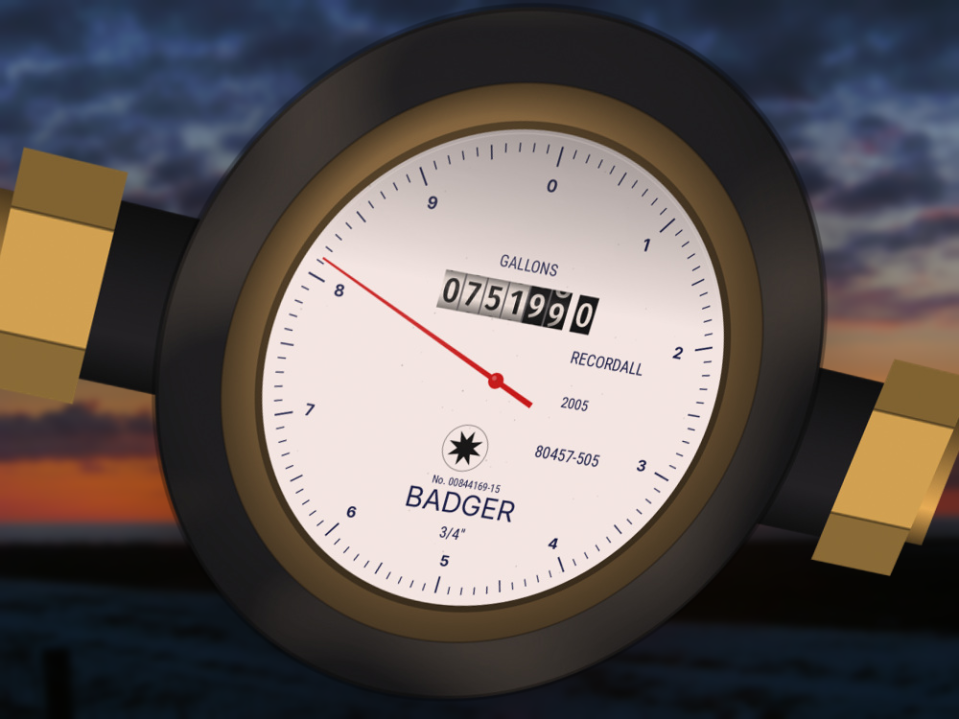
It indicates **751988.1** gal
